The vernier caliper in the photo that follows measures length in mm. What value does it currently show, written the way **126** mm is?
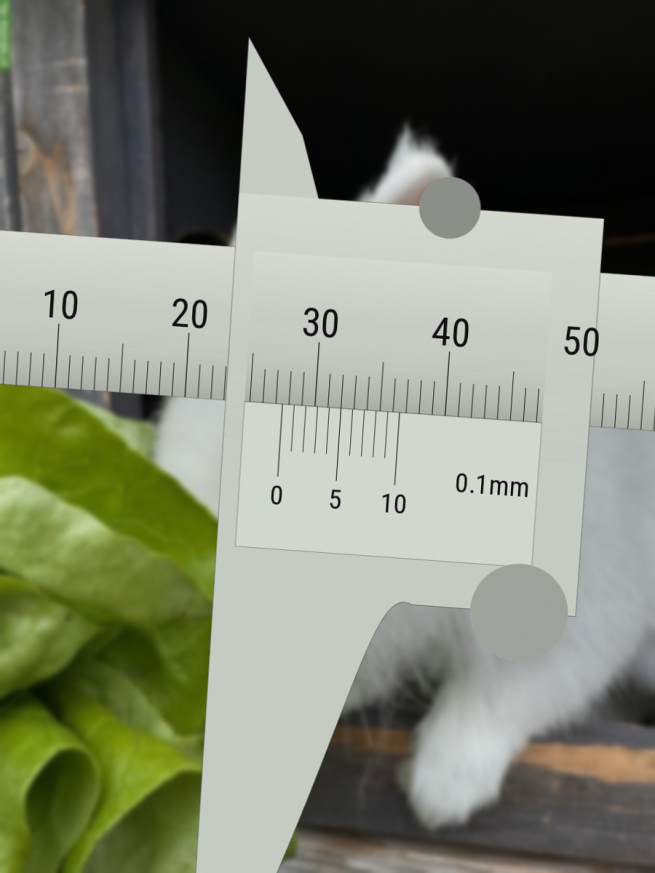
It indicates **27.5** mm
